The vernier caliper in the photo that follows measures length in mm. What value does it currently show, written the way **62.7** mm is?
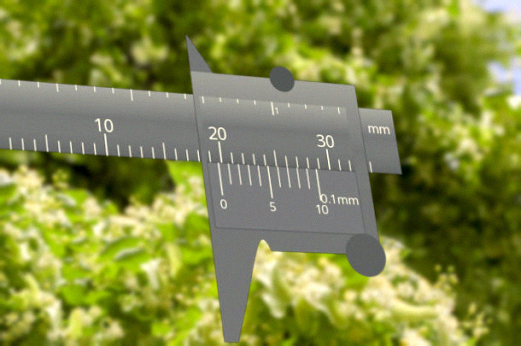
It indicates **19.7** mm
